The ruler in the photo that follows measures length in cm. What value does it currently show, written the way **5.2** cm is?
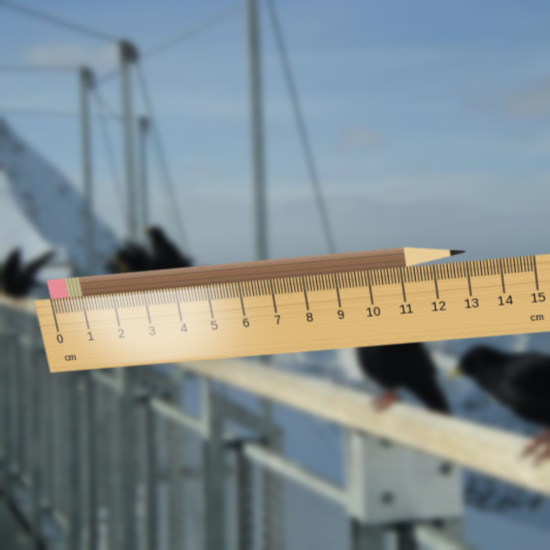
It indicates **13** cm
